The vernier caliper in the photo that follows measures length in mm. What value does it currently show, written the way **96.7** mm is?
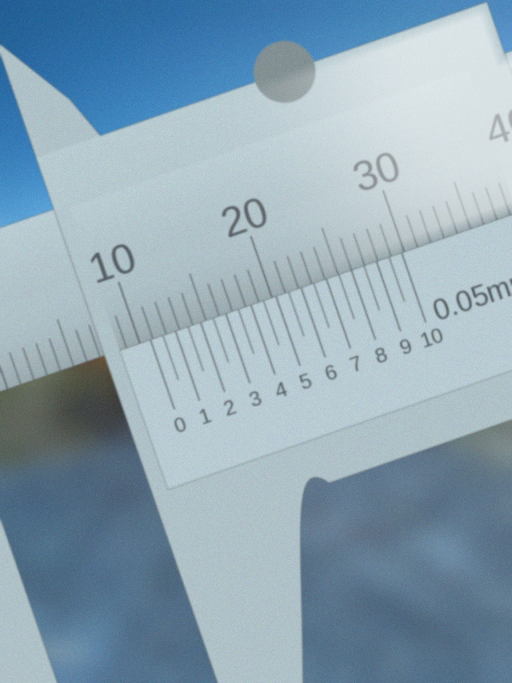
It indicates **10.8** mm
